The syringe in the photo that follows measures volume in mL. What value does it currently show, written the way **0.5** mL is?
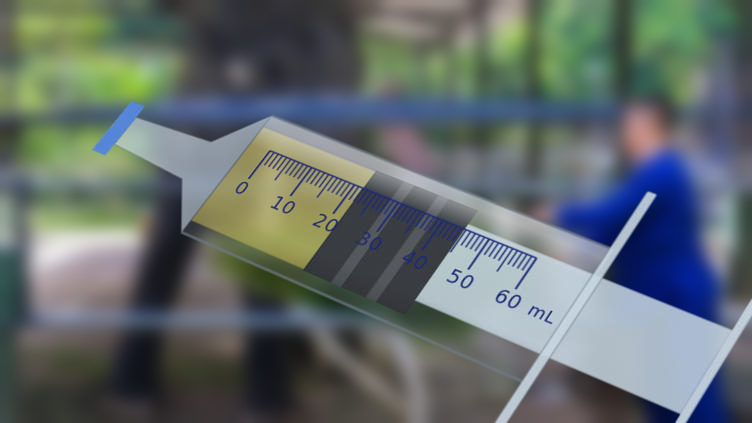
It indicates **22** mL
